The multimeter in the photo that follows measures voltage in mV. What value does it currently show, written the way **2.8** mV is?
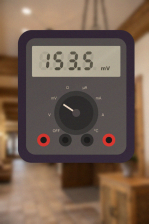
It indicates **153.5** mV
